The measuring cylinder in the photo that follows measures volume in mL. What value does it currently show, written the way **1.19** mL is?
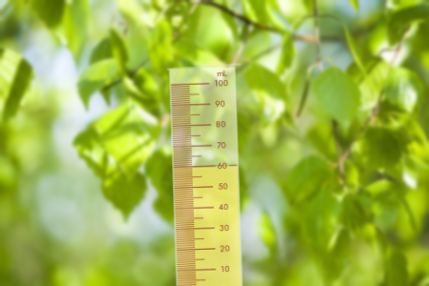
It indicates **60** mL
